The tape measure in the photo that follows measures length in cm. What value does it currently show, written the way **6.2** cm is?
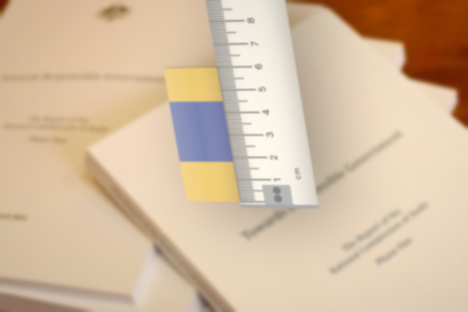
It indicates **6** cm
